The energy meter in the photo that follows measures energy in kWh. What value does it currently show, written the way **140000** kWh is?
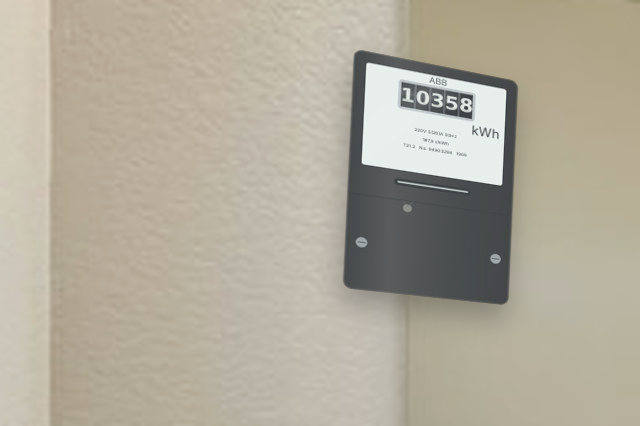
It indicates **10358** kWh
